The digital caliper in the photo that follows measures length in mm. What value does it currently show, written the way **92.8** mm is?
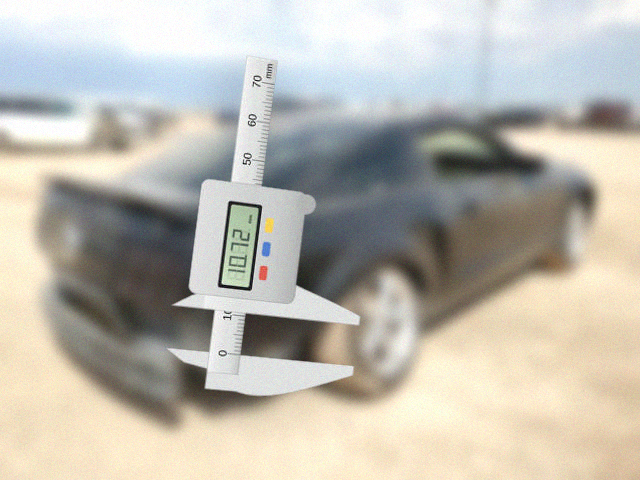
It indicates **10.72** mm
